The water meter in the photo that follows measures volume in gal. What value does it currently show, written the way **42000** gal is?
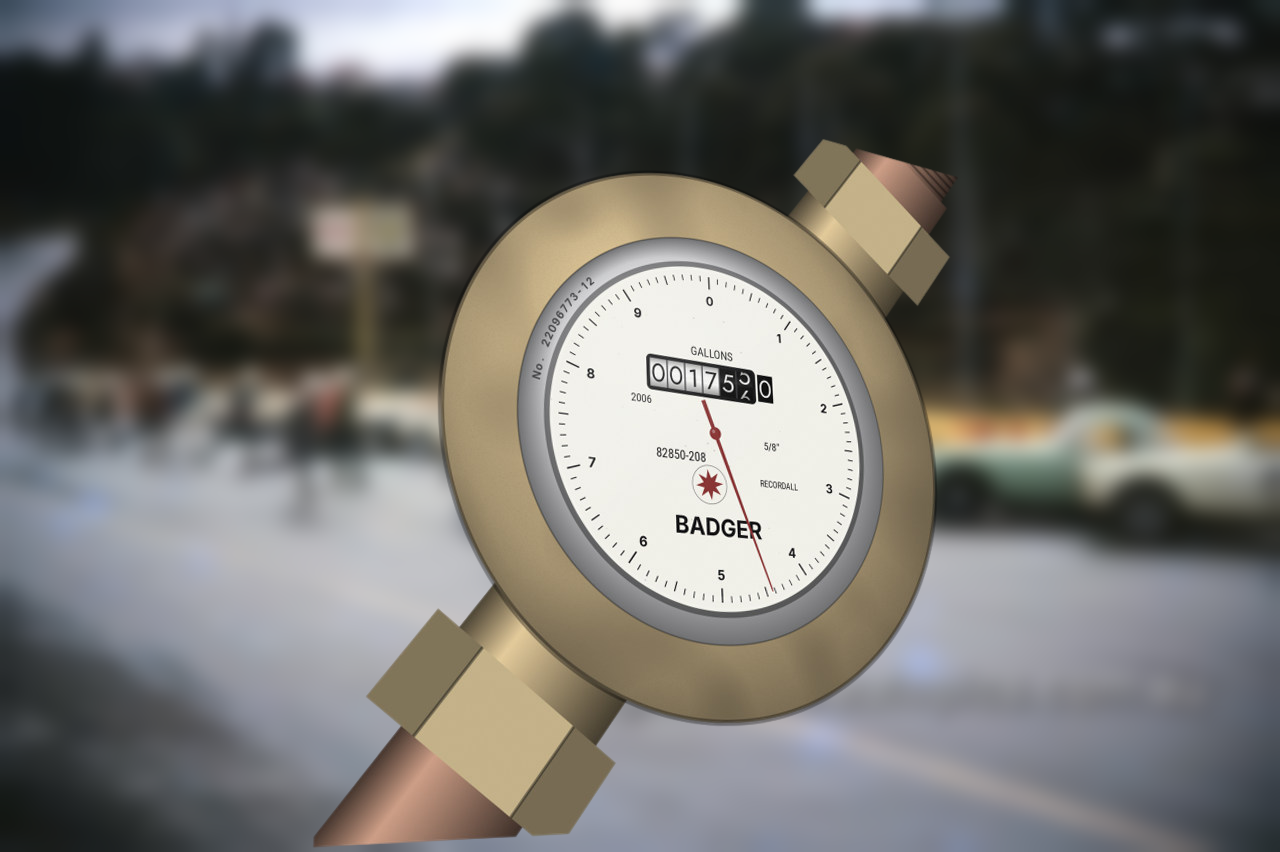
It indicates **17554.4** gal
